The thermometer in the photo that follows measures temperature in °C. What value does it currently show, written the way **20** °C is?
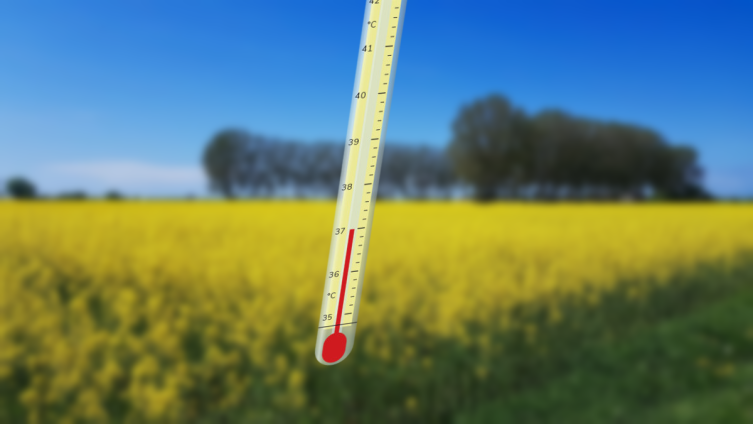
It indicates **37** °C
